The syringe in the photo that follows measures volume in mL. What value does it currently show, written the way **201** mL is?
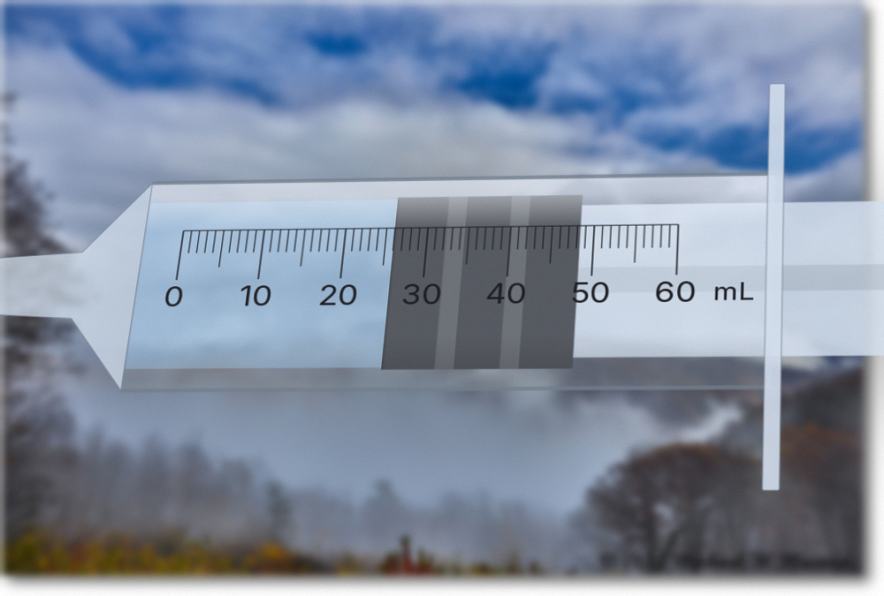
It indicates **26** mL
